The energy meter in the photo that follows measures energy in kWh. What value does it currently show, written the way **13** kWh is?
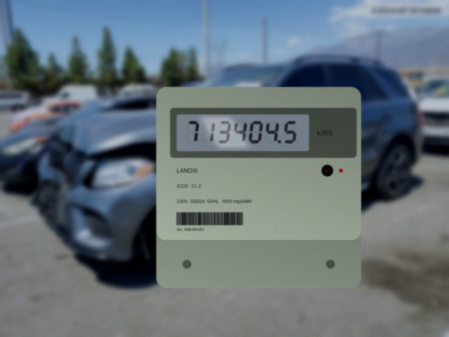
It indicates **713404.5** kWh
